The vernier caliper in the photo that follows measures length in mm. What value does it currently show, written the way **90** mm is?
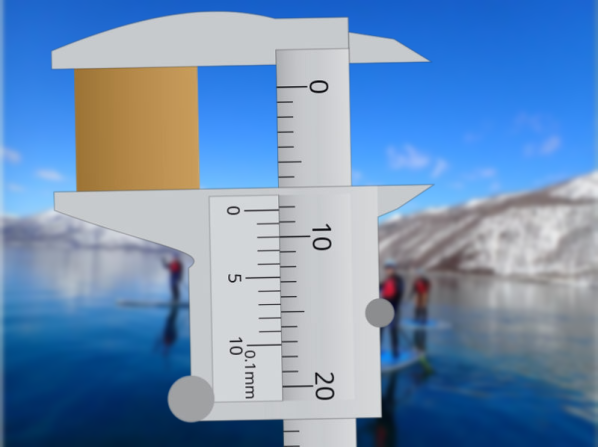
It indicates **8.2** mm
